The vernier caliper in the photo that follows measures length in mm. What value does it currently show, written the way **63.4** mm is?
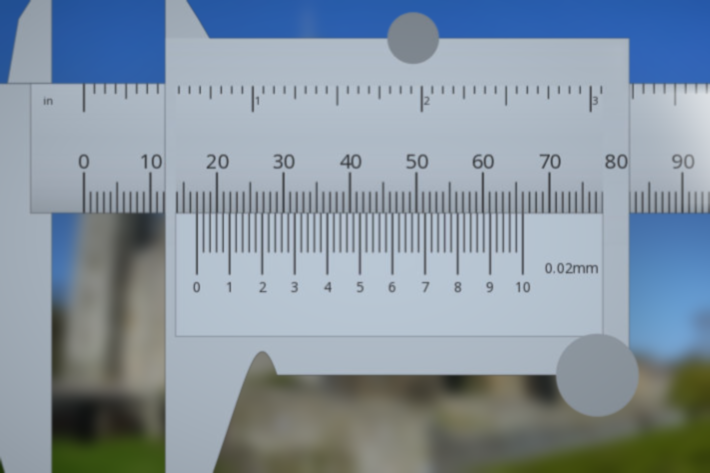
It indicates **17.0** mm
